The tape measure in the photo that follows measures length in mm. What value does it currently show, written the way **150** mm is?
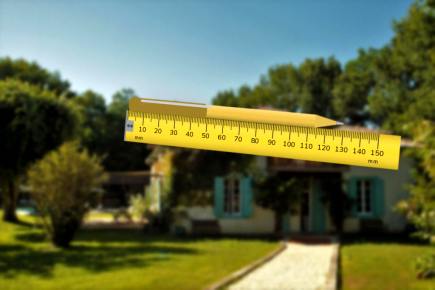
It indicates **130** mm
